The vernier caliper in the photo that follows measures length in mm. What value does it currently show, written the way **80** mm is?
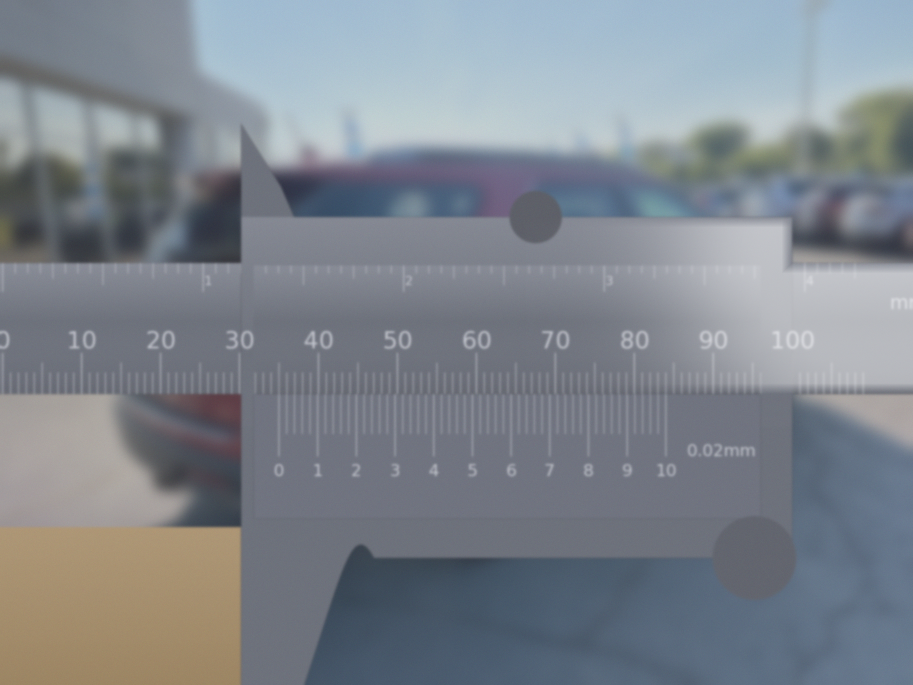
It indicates **35.0** mm
